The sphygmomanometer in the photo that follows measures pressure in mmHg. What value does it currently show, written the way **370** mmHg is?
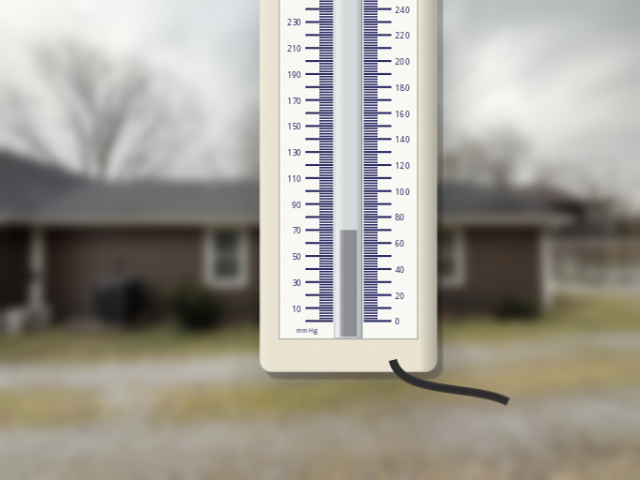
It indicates **70** mmHg
